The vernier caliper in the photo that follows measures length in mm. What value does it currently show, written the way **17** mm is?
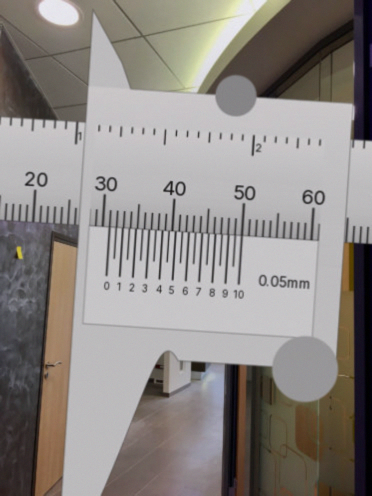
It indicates **31.0** mm
